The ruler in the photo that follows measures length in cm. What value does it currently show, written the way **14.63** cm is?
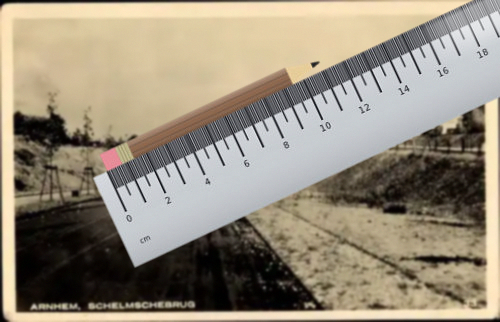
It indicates **11** cm
